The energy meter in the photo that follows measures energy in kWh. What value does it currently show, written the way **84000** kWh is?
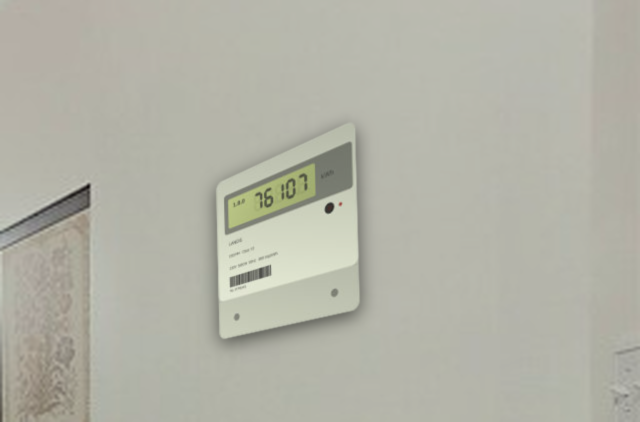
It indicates **76107** kWh
